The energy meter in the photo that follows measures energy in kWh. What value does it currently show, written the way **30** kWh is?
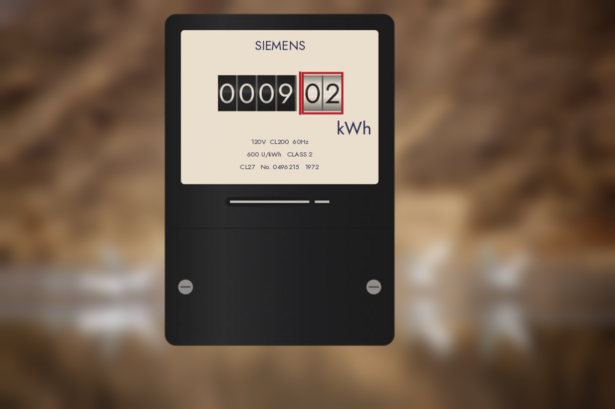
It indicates **9.02** kWh
